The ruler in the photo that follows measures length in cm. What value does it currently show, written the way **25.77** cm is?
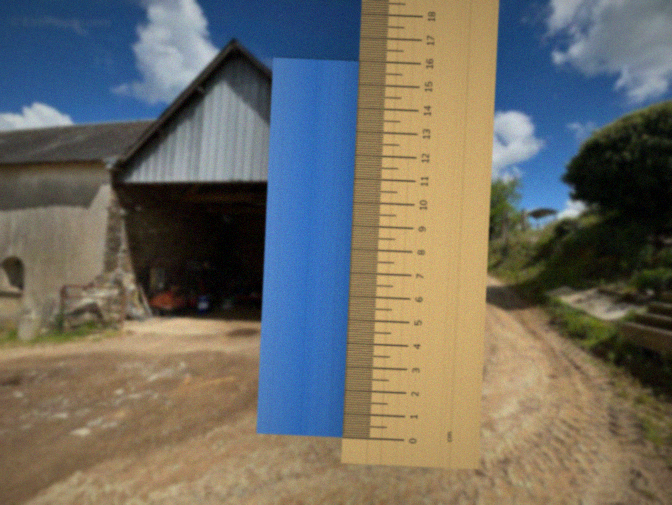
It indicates **16** cm
